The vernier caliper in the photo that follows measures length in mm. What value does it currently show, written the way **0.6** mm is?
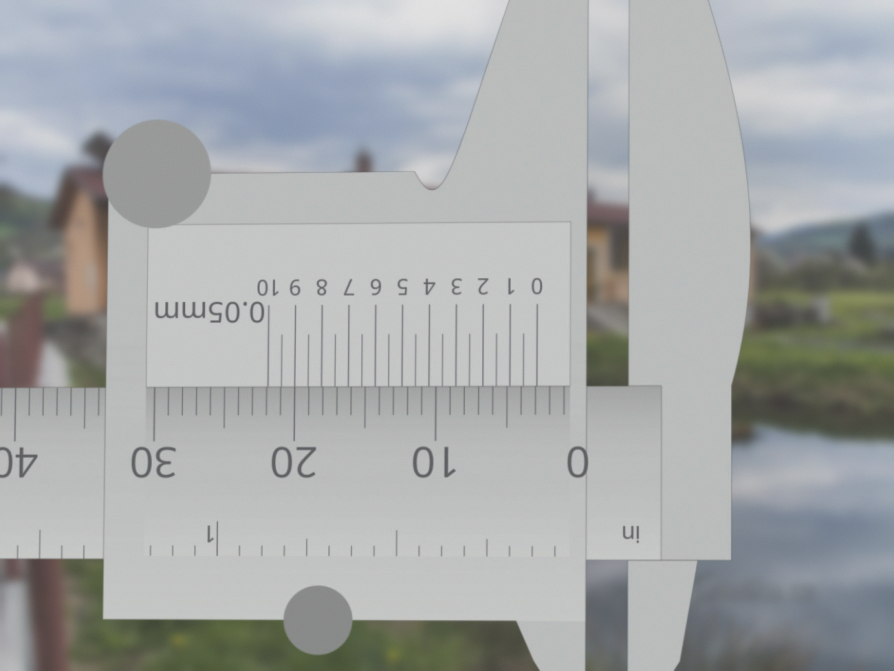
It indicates **2.9** mm
